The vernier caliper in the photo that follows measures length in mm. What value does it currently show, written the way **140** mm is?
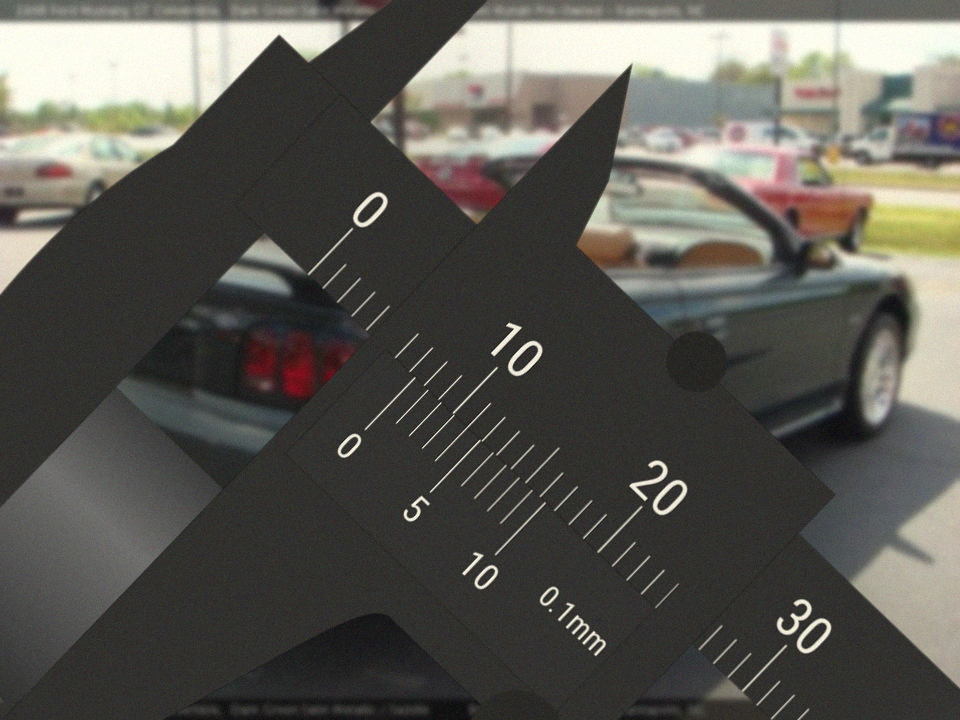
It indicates **7.4** mm
